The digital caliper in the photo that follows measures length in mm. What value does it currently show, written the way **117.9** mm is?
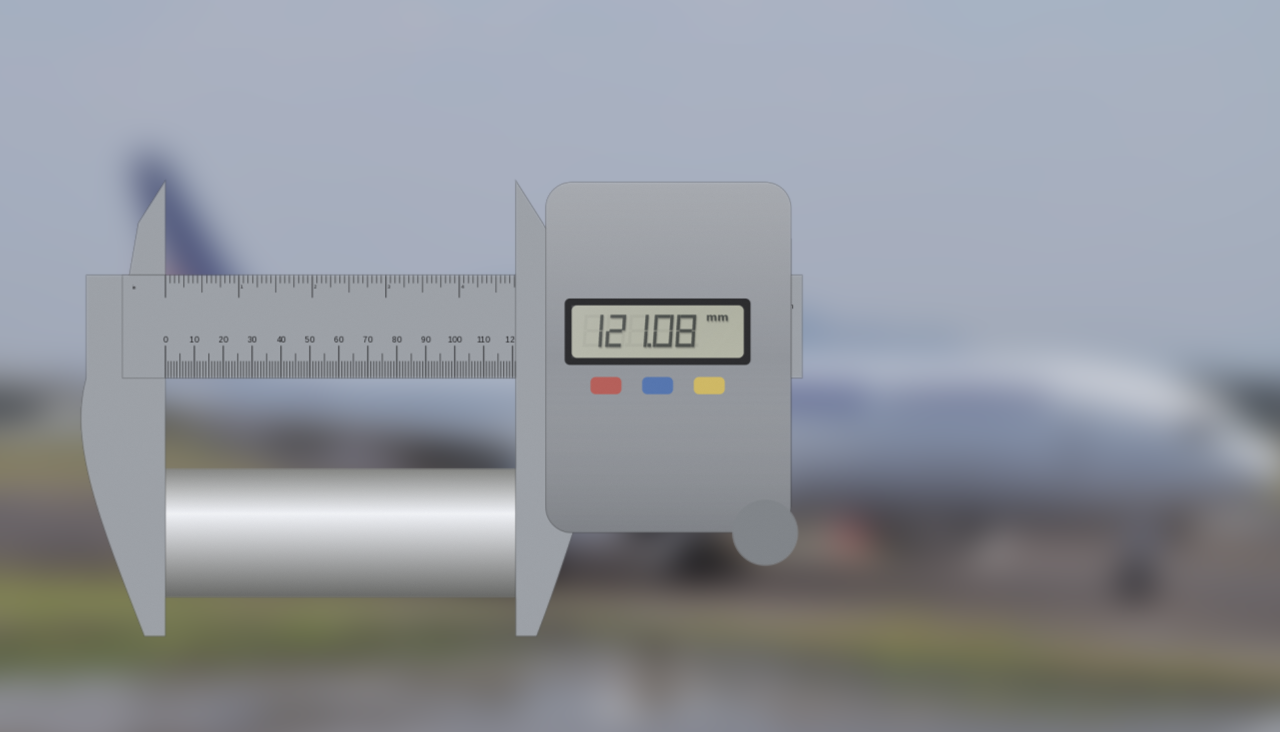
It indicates **121.08** mm
